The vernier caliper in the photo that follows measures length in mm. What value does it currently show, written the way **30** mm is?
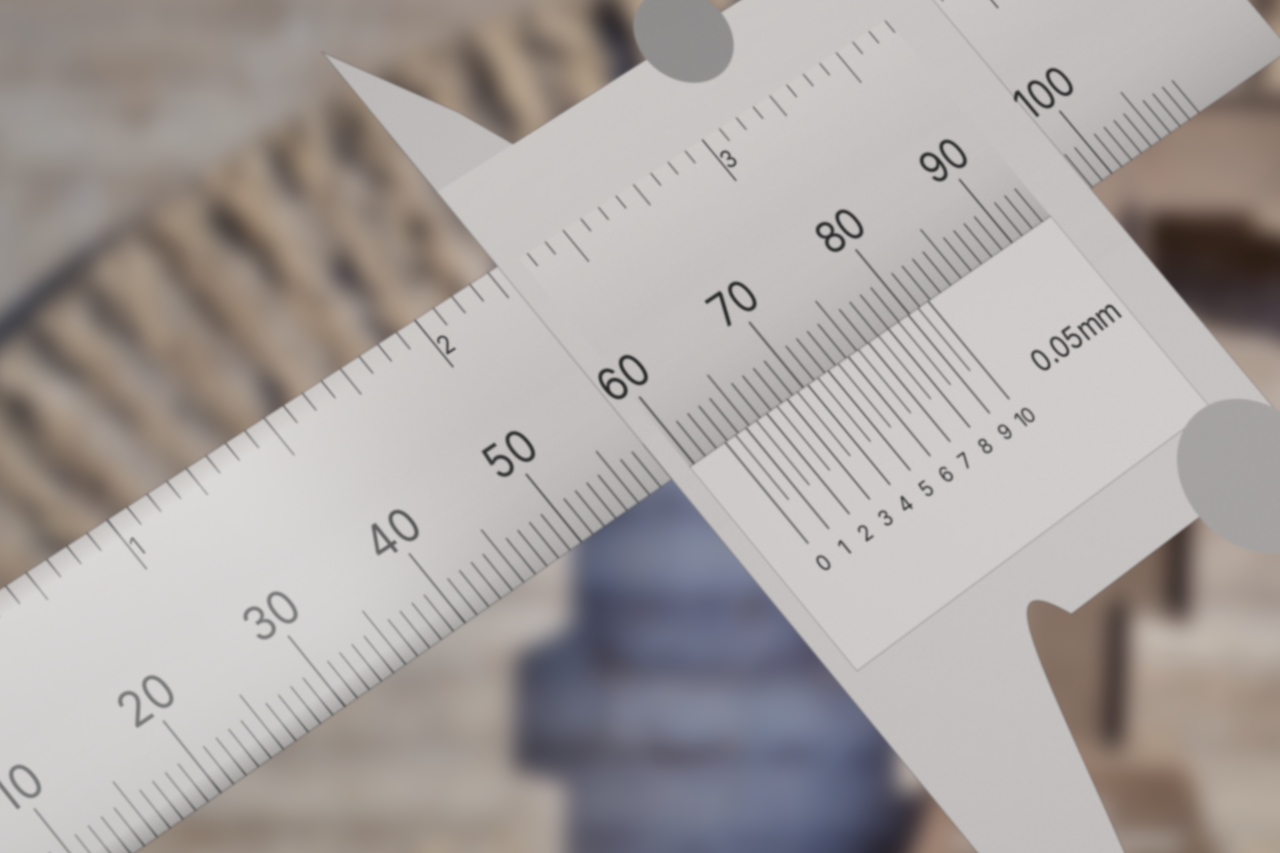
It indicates **62.8** mm
